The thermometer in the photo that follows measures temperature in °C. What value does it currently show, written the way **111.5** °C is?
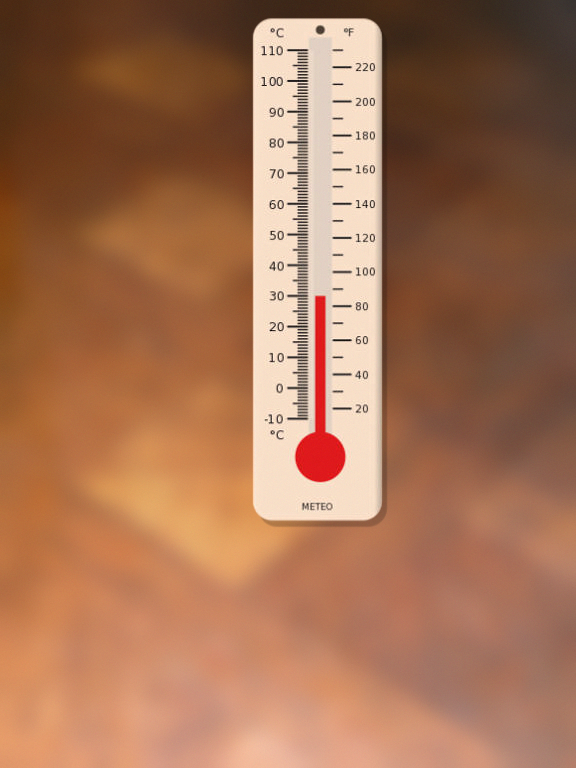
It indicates **30** °C
